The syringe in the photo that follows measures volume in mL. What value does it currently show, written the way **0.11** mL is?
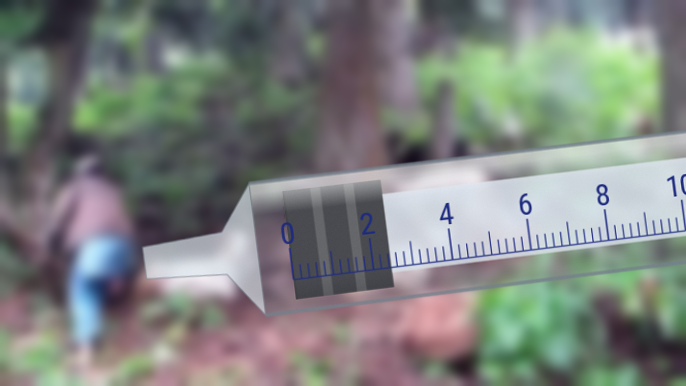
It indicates **0** mL
